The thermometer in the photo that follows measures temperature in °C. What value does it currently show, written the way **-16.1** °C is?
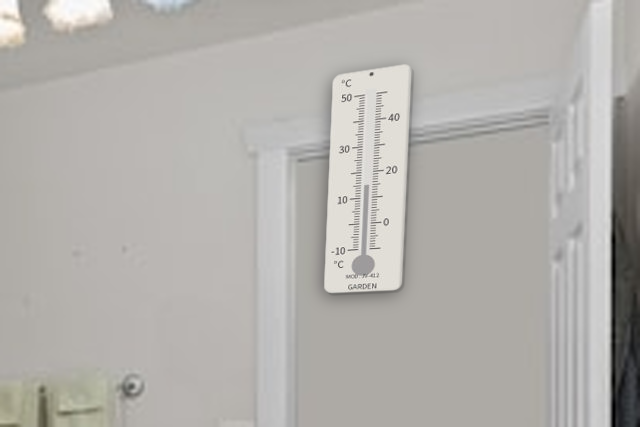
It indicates **15** °C
